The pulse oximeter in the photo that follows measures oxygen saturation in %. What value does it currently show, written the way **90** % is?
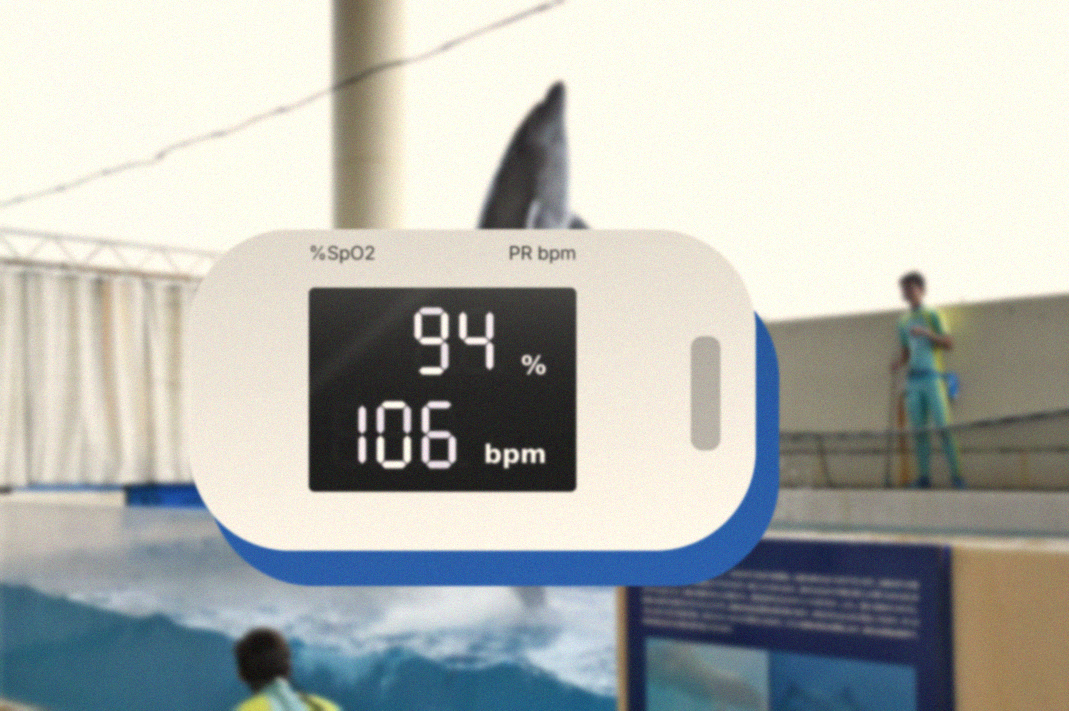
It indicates **94** %
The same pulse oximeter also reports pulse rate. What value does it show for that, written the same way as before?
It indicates **106** bpm
